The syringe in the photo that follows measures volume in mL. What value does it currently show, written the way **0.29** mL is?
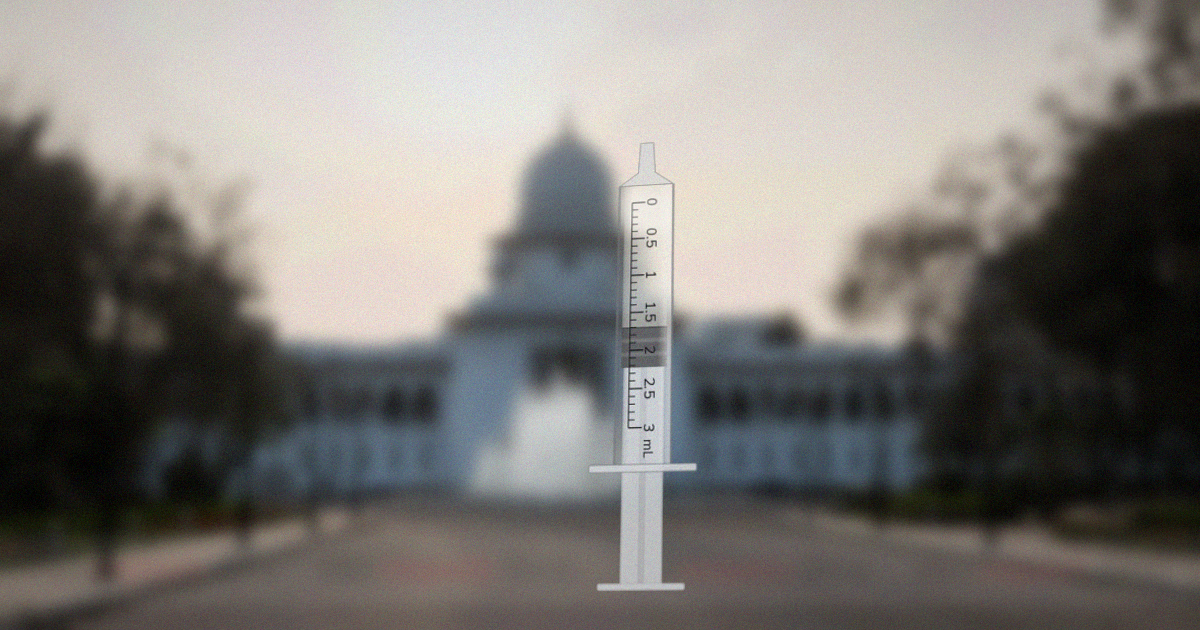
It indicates **1.7** mL
